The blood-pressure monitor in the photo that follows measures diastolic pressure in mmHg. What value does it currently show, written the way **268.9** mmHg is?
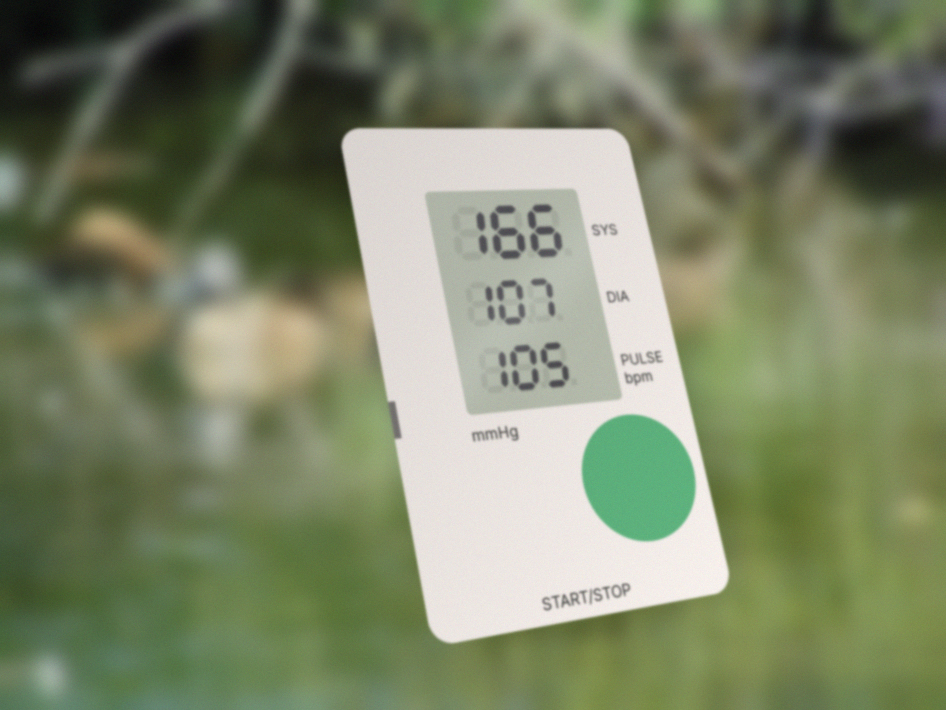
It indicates **107** mmHg
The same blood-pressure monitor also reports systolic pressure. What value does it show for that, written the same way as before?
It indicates **166** mmHg
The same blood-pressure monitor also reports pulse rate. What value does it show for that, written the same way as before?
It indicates **105** bpm
